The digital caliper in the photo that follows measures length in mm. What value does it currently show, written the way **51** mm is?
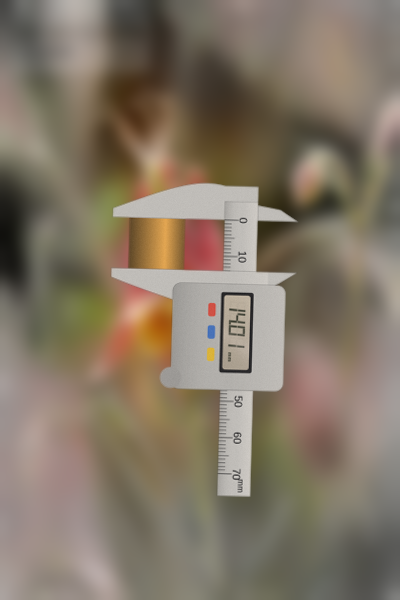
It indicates **14.01** mm
